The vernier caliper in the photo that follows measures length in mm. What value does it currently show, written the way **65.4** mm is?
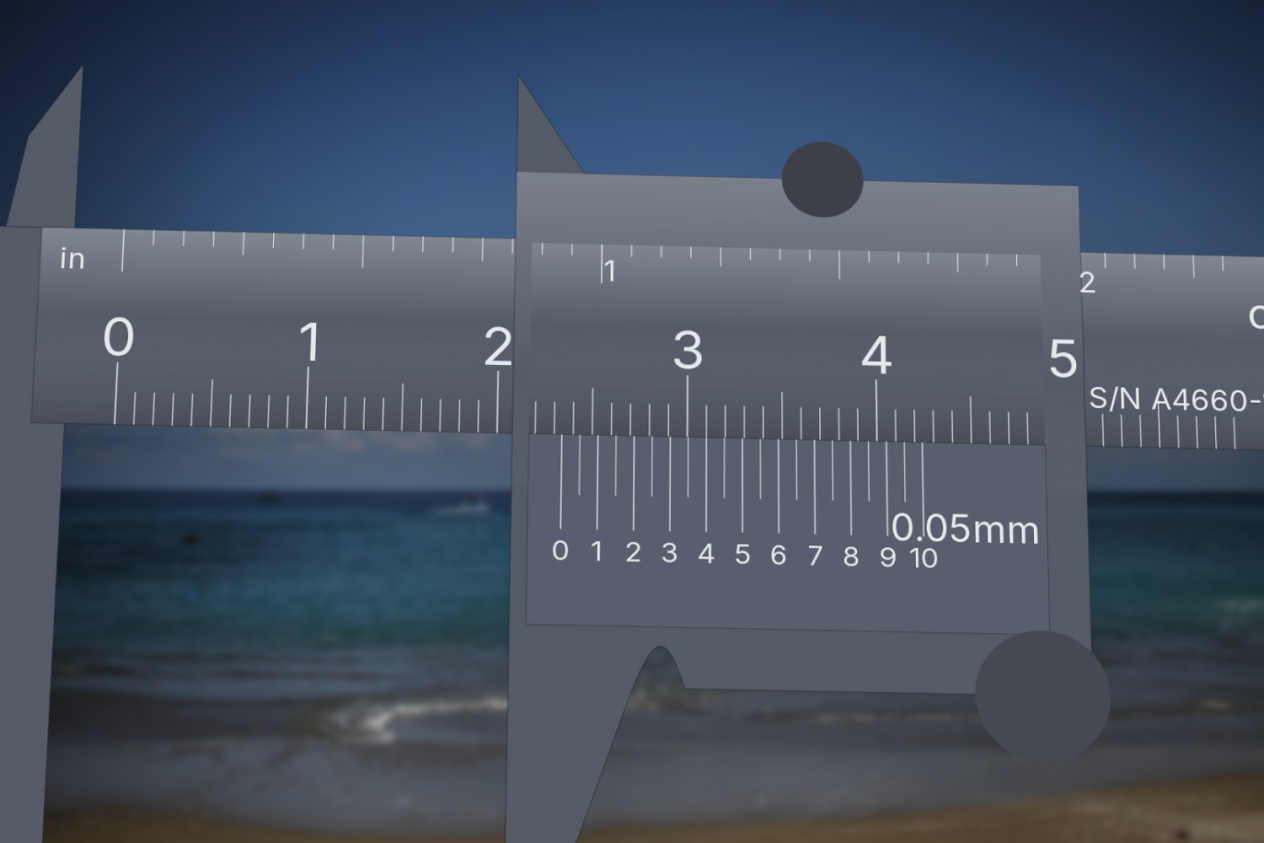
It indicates **23.4** mm
